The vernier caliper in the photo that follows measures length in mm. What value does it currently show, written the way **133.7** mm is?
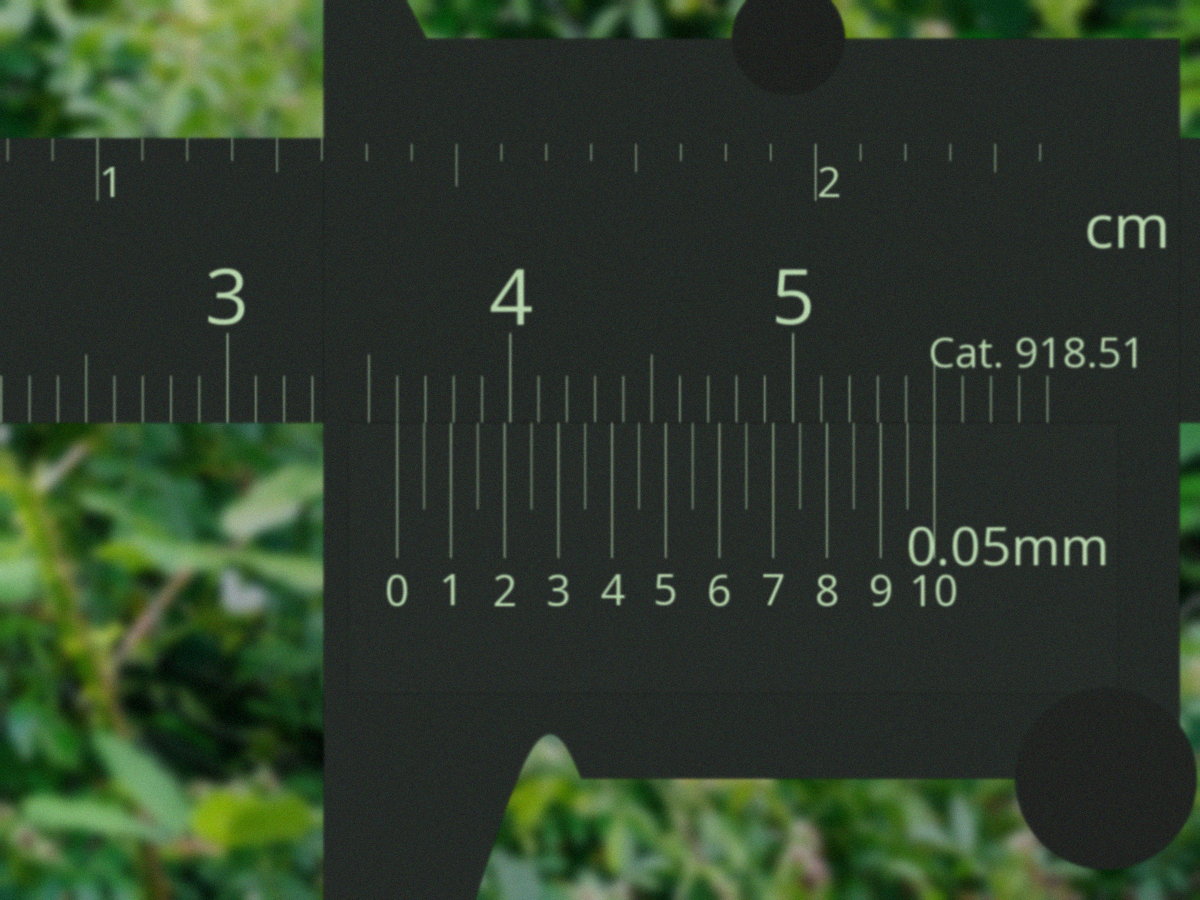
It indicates **36.0** mm
